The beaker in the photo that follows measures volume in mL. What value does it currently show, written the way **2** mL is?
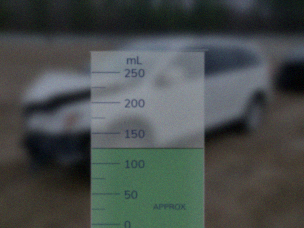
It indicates **125** mL
